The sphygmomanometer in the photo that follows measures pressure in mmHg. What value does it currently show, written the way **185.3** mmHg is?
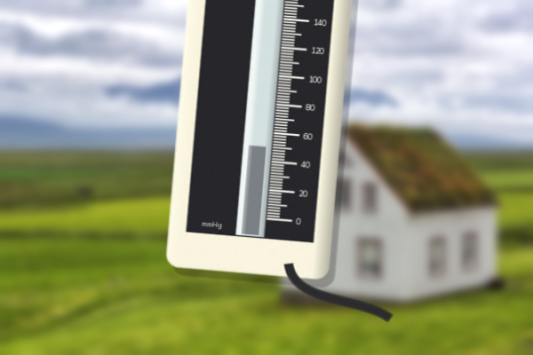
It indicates **50** mmHg
